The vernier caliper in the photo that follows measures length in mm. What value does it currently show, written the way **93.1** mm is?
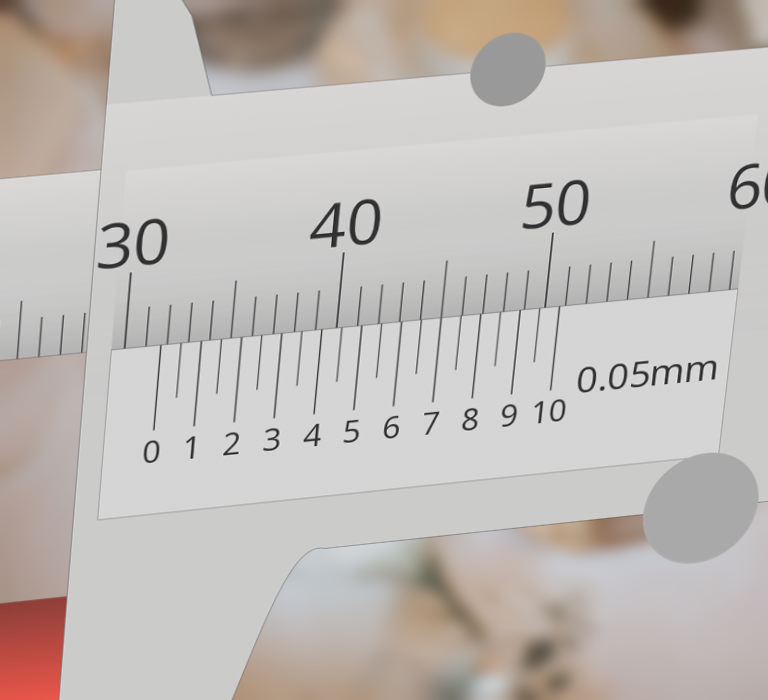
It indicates **31.7** mm
